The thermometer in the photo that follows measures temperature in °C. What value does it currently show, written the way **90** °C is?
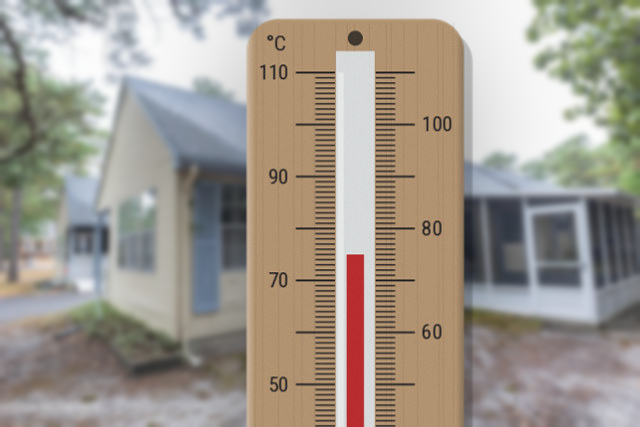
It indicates **75** °C
